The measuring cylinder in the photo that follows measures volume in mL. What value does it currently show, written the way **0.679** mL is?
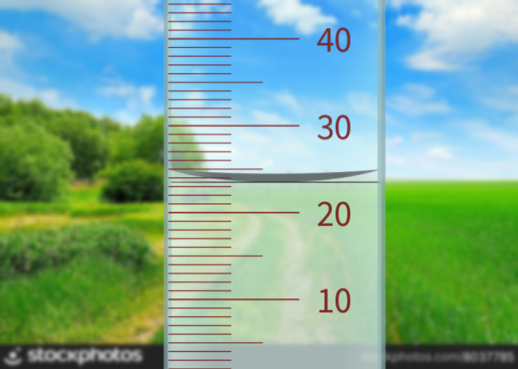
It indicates **23.5** mL
